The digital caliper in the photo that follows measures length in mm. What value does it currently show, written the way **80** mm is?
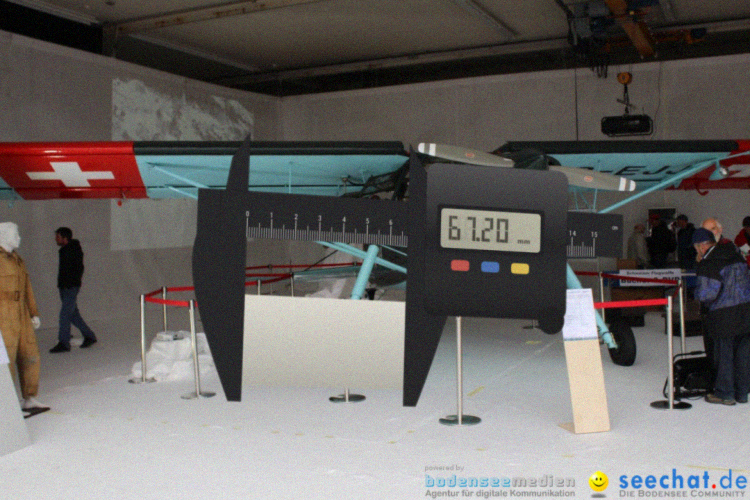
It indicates **67.20** mm
